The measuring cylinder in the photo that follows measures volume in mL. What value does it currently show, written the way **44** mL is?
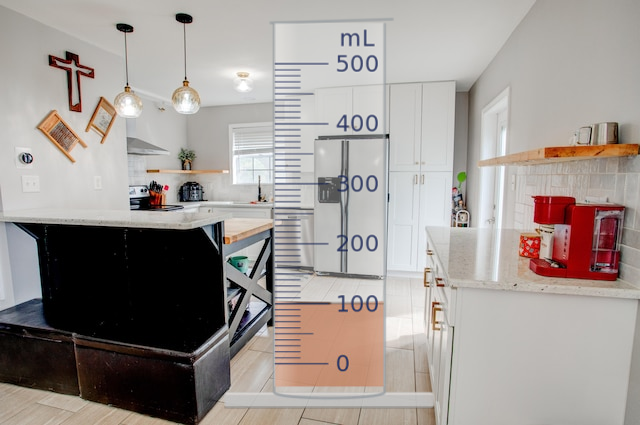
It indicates **100** mL
